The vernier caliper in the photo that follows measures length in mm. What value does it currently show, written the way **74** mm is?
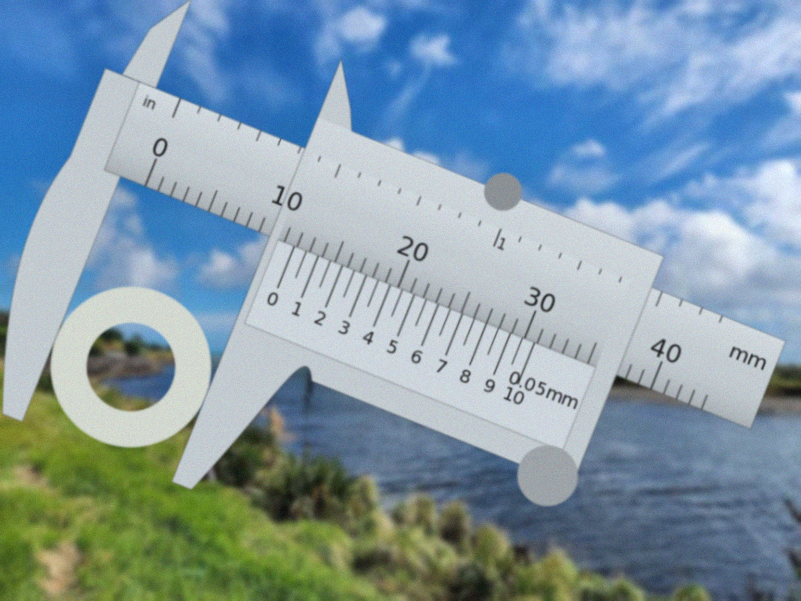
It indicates **11.8** mm
